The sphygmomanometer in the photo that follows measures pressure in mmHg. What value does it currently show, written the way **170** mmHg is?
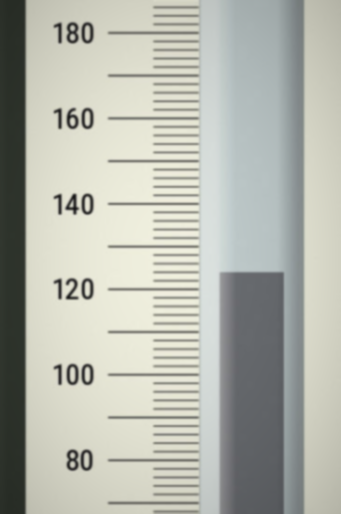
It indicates **124** mmHg
